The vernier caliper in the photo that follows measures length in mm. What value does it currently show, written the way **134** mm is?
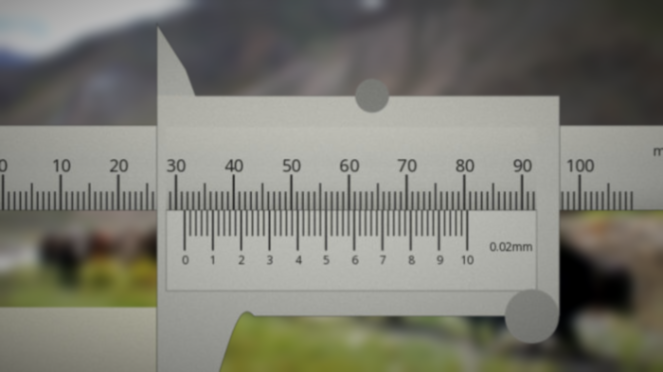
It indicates **31.5** mm
